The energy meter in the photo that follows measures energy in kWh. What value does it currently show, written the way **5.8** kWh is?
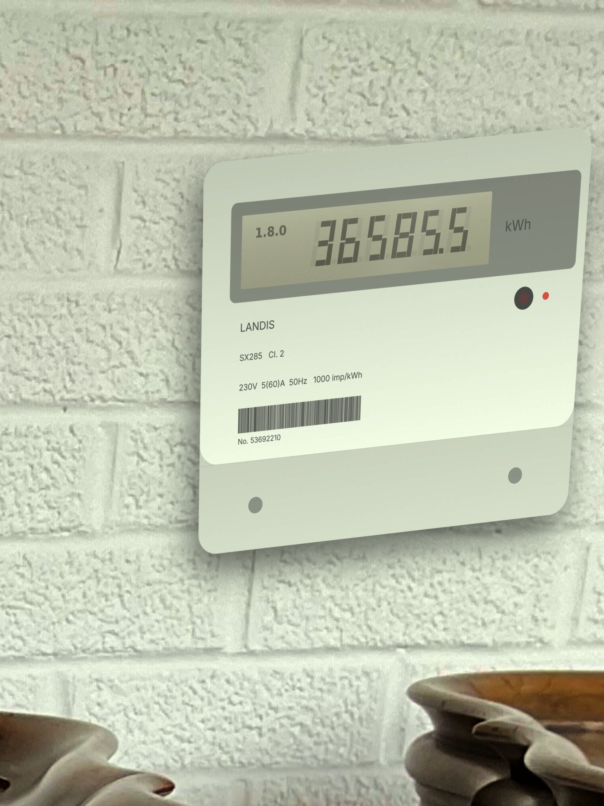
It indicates **36585.5** kWh
